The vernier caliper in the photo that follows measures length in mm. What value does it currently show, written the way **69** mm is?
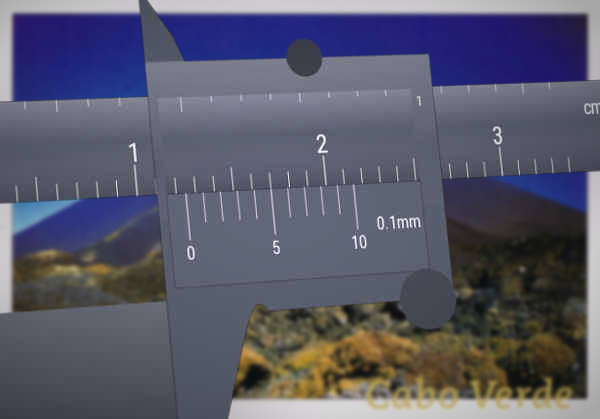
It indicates **12.5** mm
